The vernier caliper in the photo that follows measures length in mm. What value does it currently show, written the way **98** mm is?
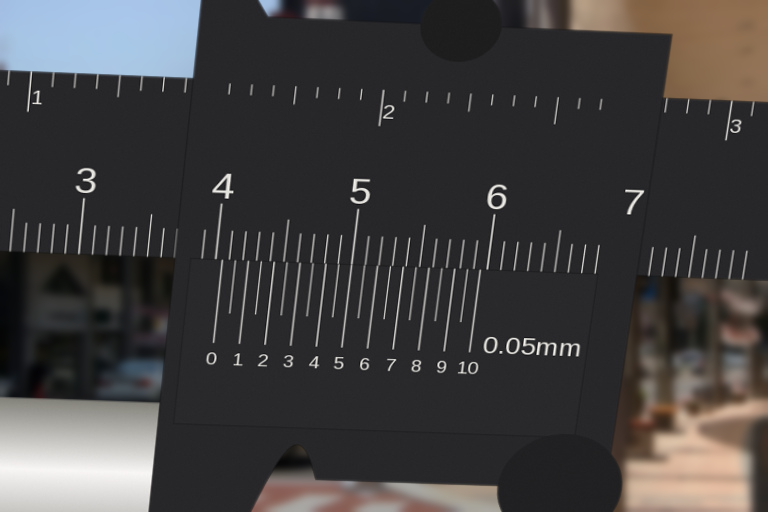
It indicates **40.5** mm
